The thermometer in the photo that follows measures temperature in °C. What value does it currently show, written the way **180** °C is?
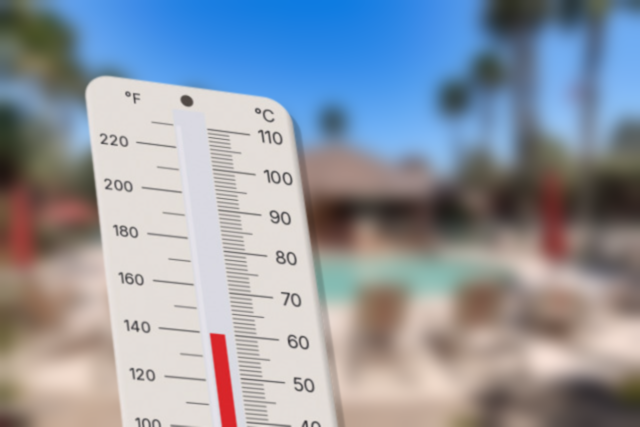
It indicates **60** °C
